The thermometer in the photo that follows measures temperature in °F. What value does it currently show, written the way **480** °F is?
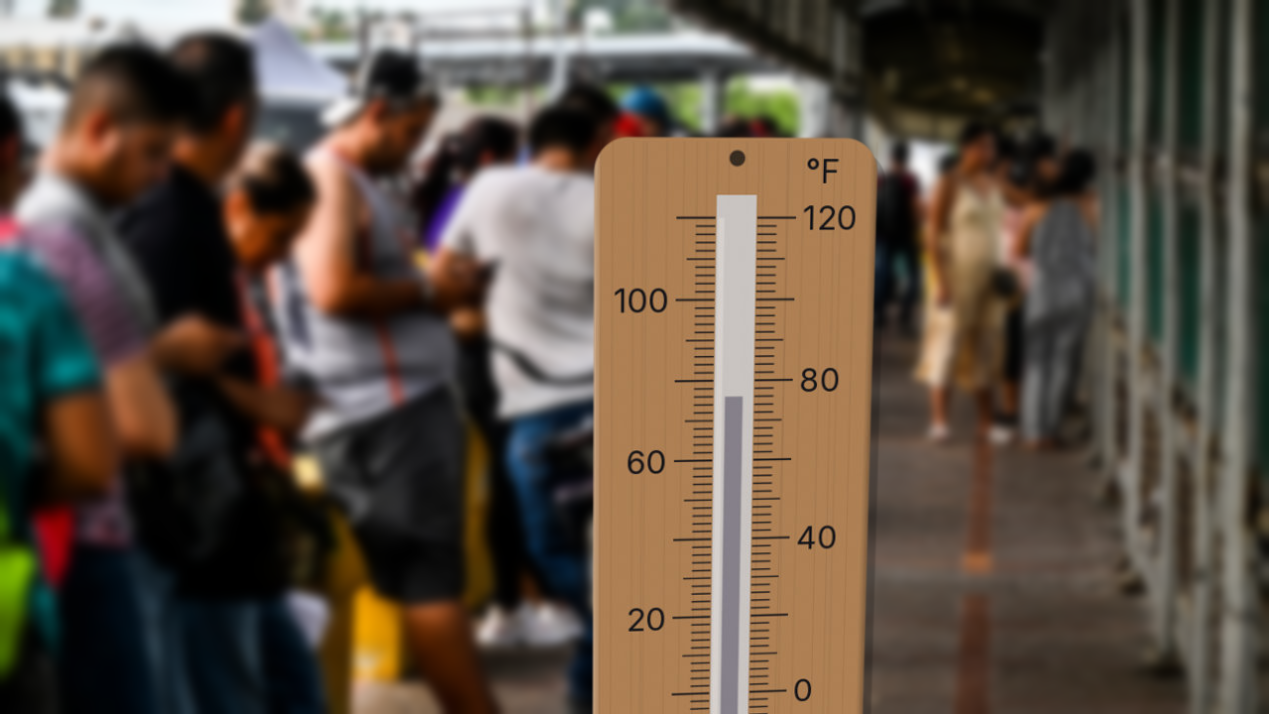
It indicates **76** °F
